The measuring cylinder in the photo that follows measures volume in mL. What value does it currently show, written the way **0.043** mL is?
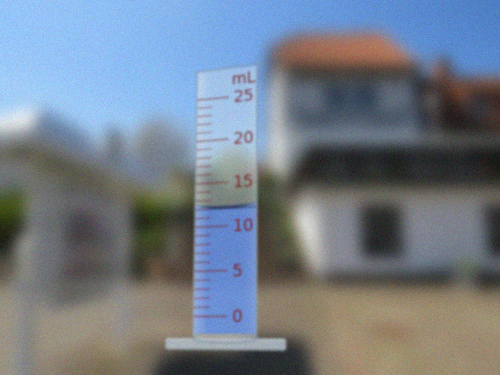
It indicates **12** mL
